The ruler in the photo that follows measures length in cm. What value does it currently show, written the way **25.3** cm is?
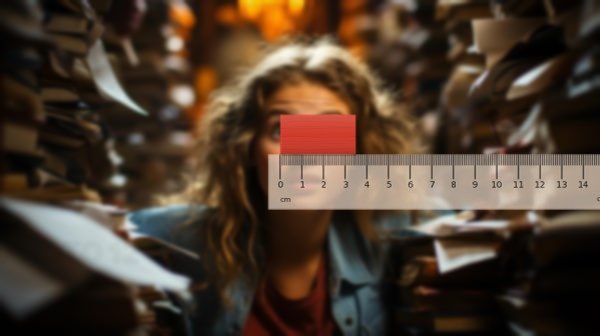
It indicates **3.5** cm
